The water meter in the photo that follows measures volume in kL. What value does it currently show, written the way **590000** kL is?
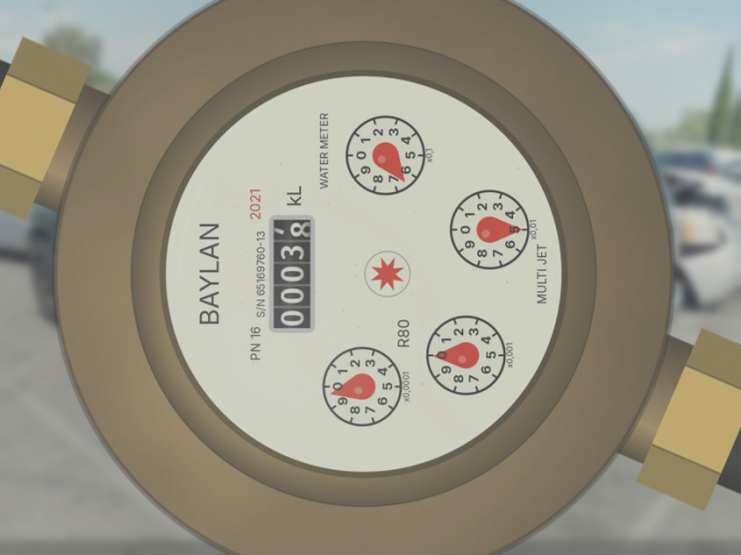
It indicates **37.6499** kL
